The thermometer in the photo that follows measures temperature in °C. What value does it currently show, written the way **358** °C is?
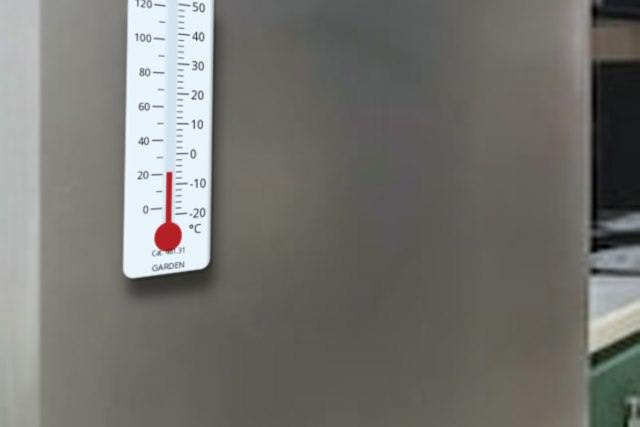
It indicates **-6** °C
